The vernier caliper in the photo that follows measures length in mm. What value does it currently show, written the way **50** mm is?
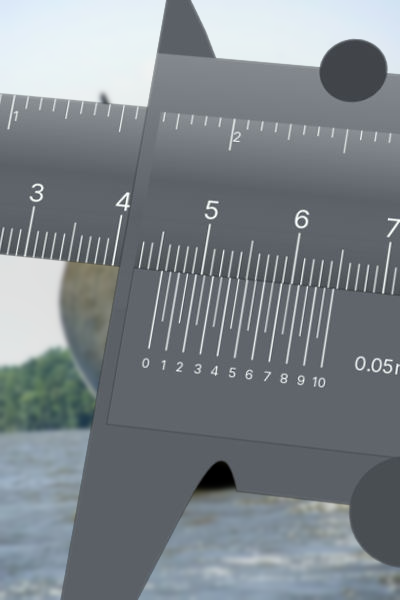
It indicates **45.6** mm
